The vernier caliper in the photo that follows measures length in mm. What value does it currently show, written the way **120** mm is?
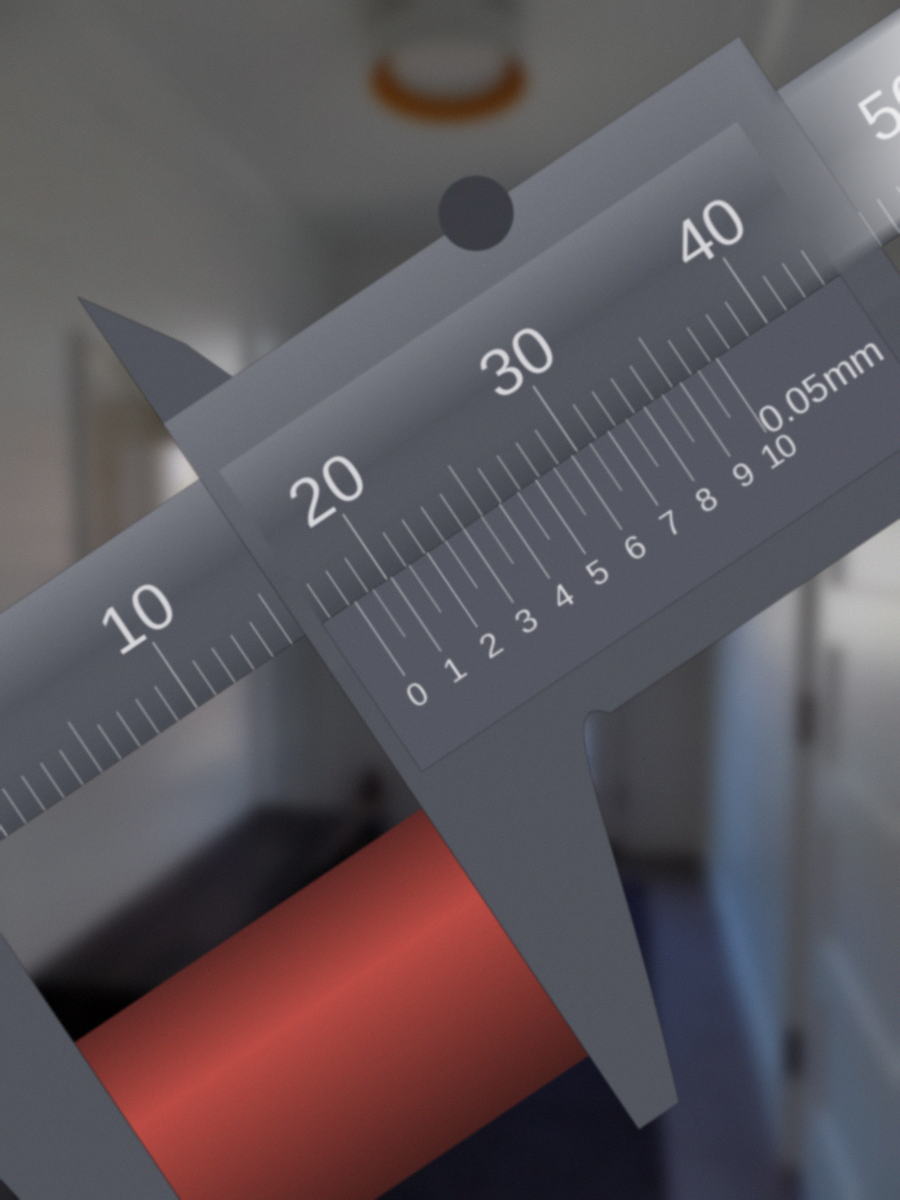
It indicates **18.3** mm
